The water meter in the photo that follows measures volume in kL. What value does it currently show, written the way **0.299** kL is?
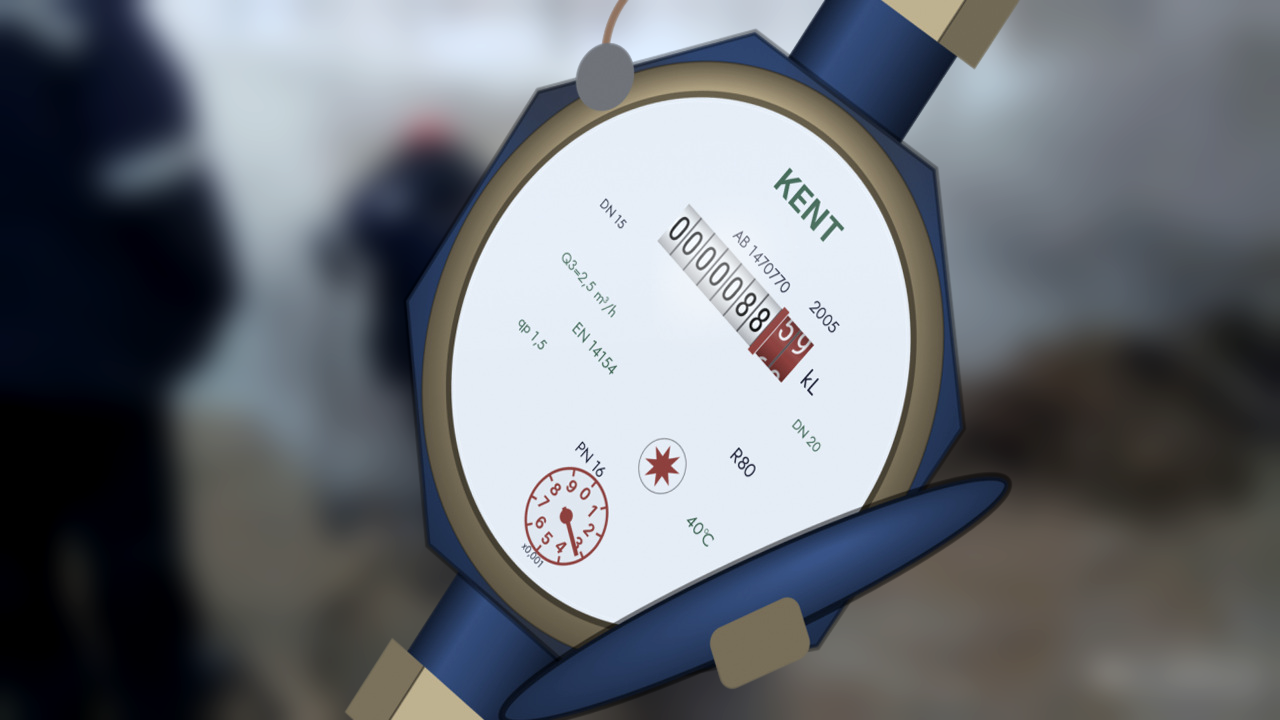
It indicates **88.593** kL
